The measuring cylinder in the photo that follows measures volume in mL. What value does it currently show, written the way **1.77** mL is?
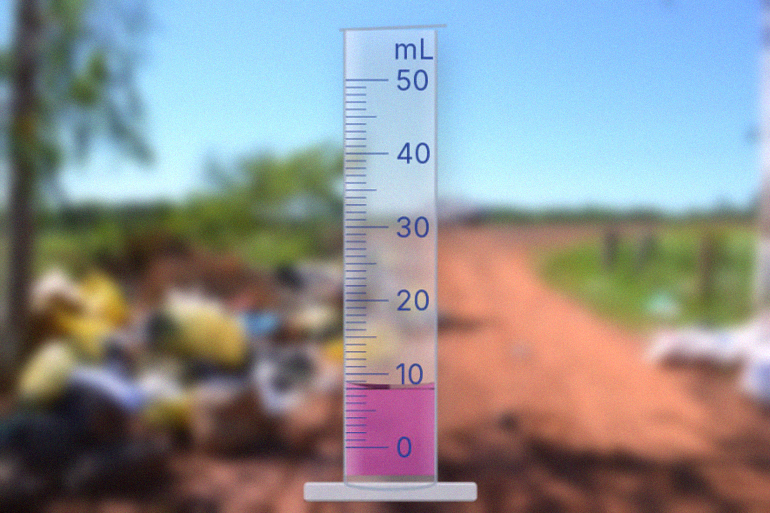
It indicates **8** mL
